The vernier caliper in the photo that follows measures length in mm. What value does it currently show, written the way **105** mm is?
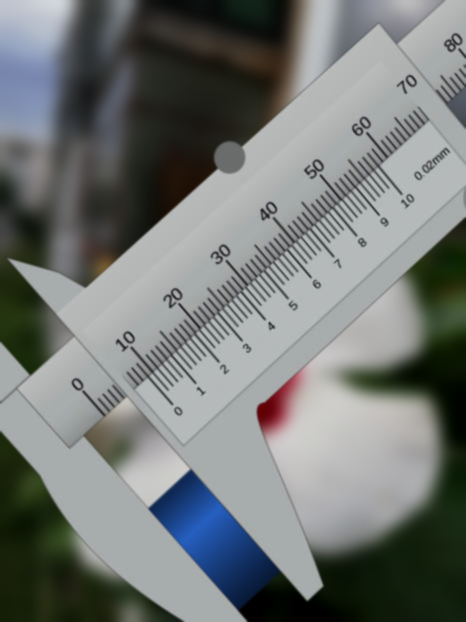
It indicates **9.0** mm
